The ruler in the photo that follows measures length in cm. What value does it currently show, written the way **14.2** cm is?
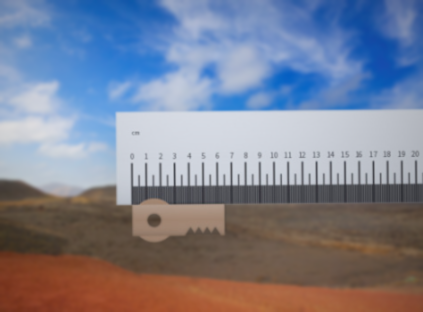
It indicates **6.5** cm
